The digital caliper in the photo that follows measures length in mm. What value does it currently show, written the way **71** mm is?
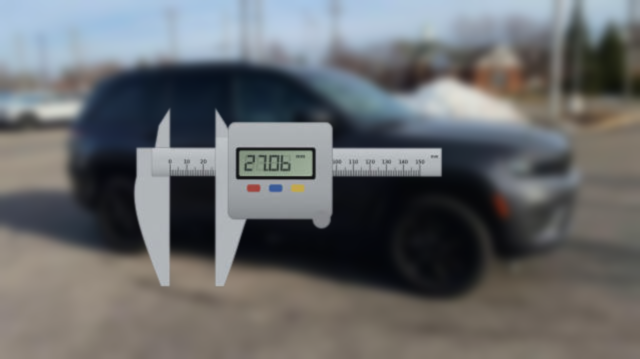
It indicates **27.06** mm
